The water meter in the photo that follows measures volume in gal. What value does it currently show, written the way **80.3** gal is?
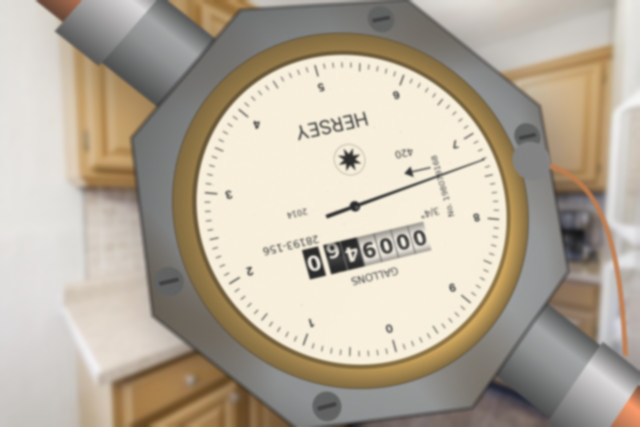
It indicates **9457.3** gal
